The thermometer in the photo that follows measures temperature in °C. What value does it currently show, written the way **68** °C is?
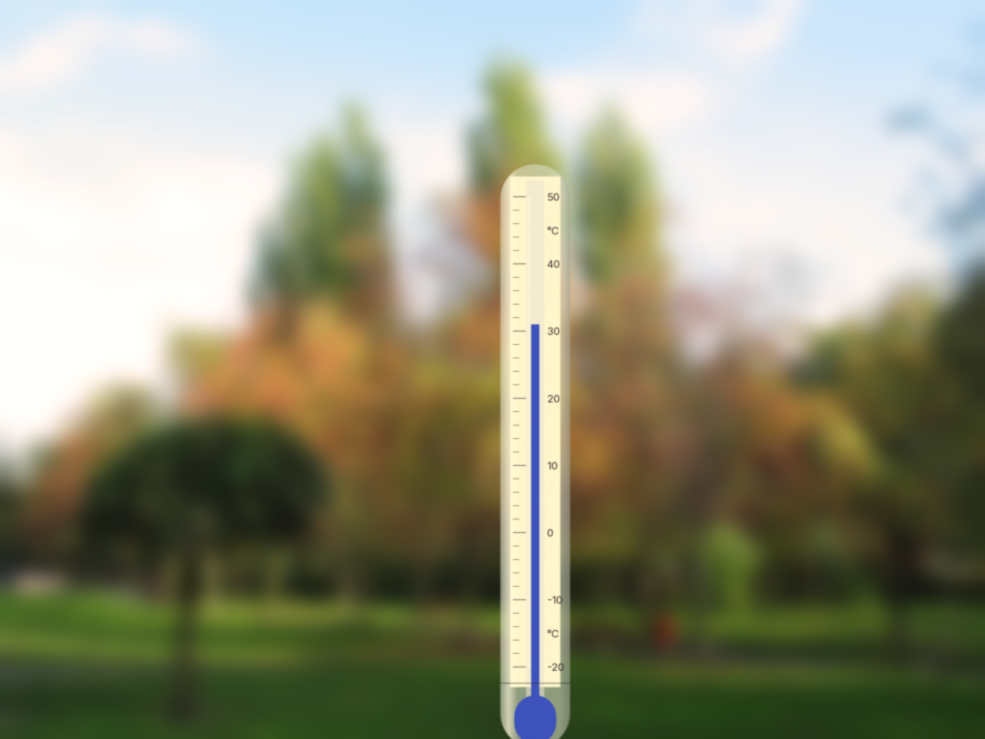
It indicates **31** °C
